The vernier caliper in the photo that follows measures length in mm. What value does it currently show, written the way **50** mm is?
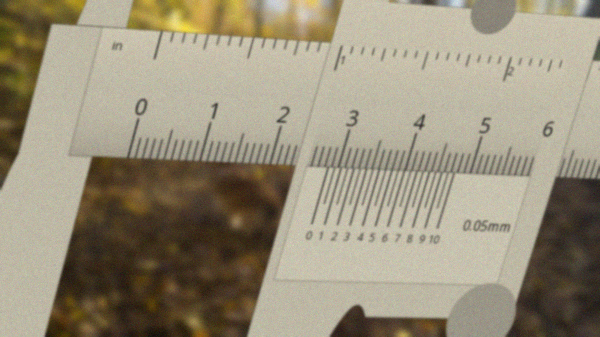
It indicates **28.5** mm
